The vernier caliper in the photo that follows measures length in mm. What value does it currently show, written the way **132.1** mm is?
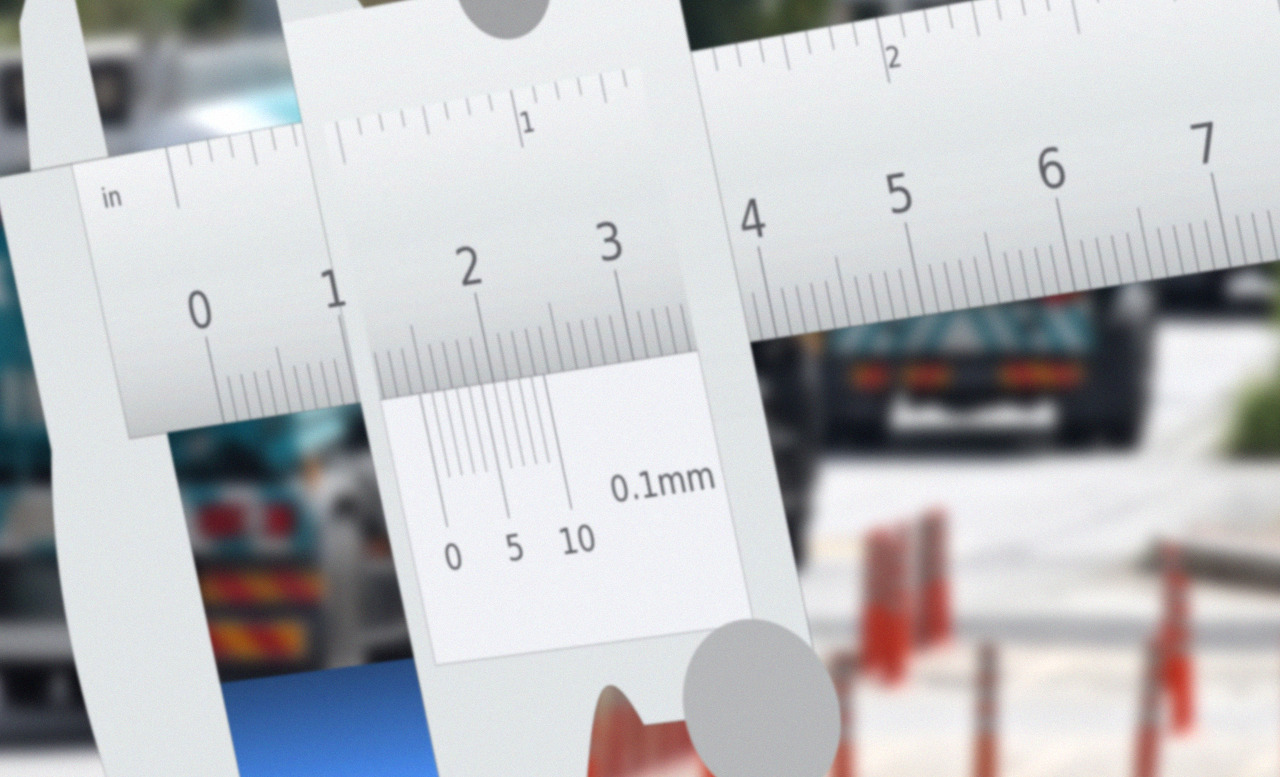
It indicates **14.6** mm
